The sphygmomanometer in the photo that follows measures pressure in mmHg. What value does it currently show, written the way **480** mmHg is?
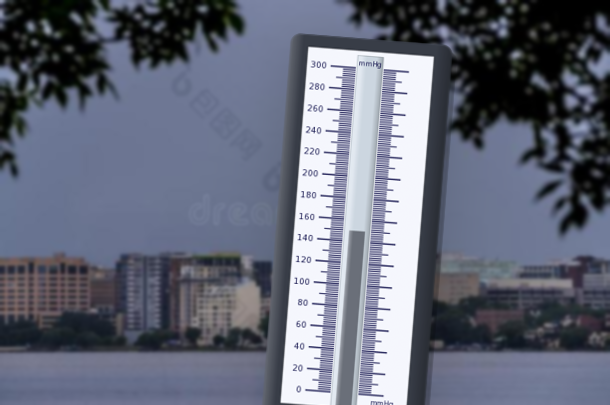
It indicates **150** mmHg
